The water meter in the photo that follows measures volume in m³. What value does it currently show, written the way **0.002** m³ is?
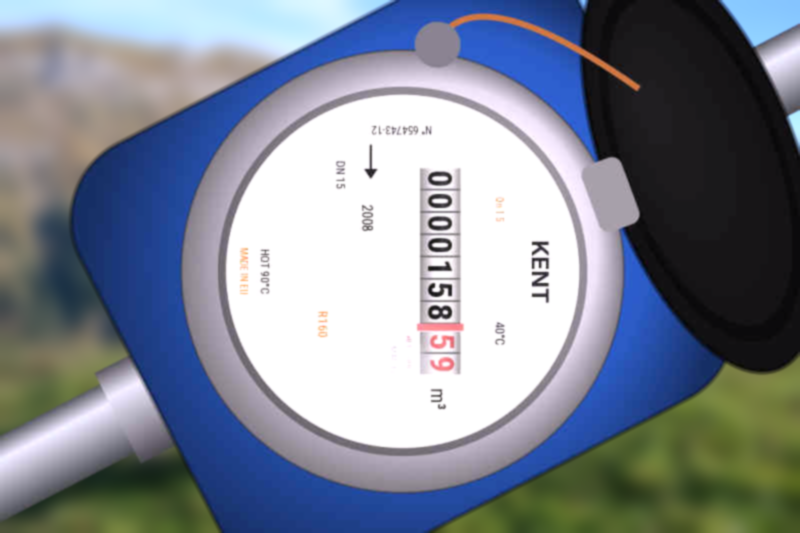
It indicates **158.59** m³
